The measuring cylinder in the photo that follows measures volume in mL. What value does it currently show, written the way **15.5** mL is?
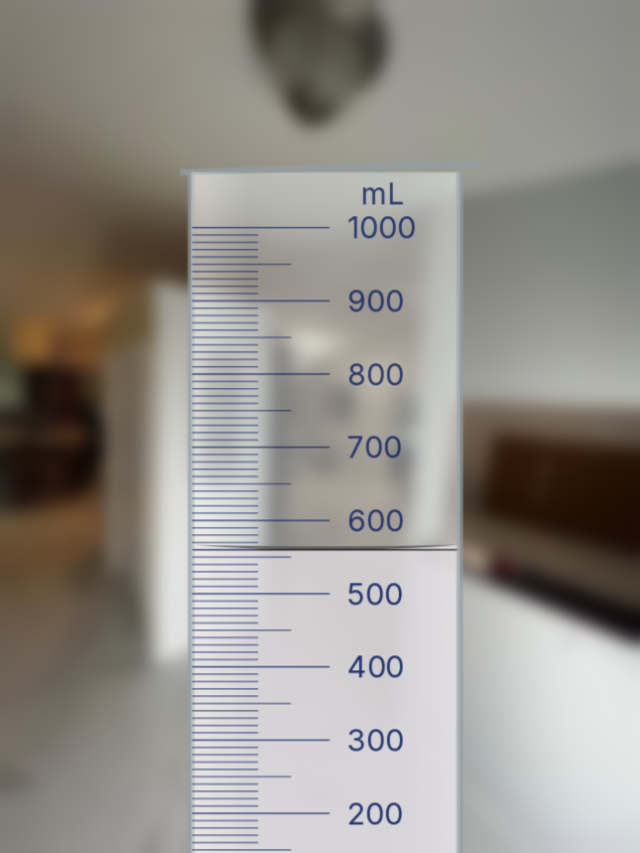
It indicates **560** mL
